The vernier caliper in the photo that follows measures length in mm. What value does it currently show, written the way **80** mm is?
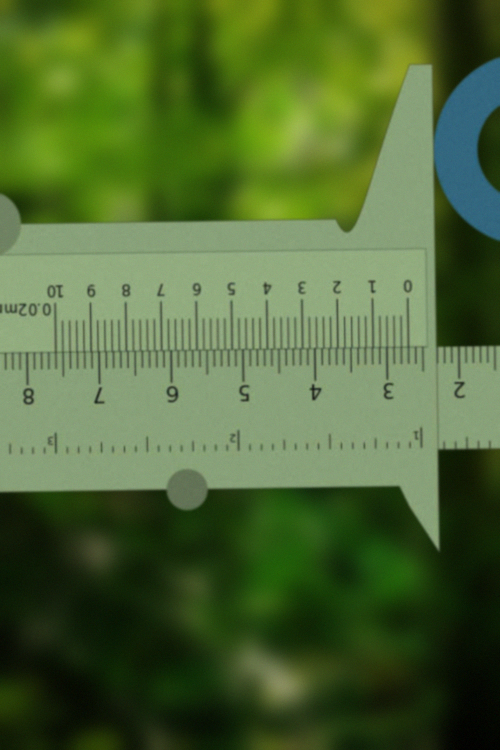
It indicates **27.0** mm
